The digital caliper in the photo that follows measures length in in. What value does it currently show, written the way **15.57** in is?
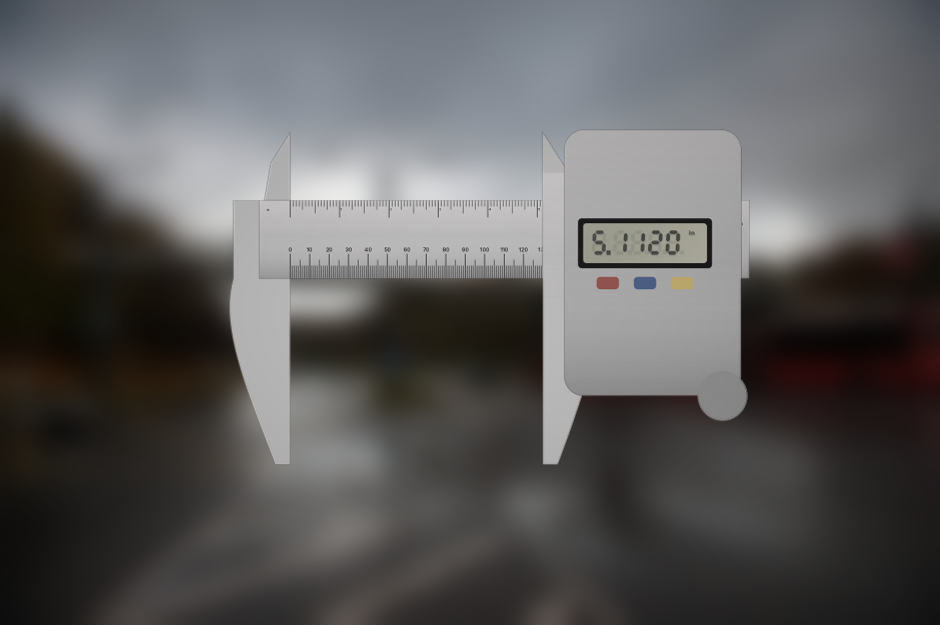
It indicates **5.1120** in
